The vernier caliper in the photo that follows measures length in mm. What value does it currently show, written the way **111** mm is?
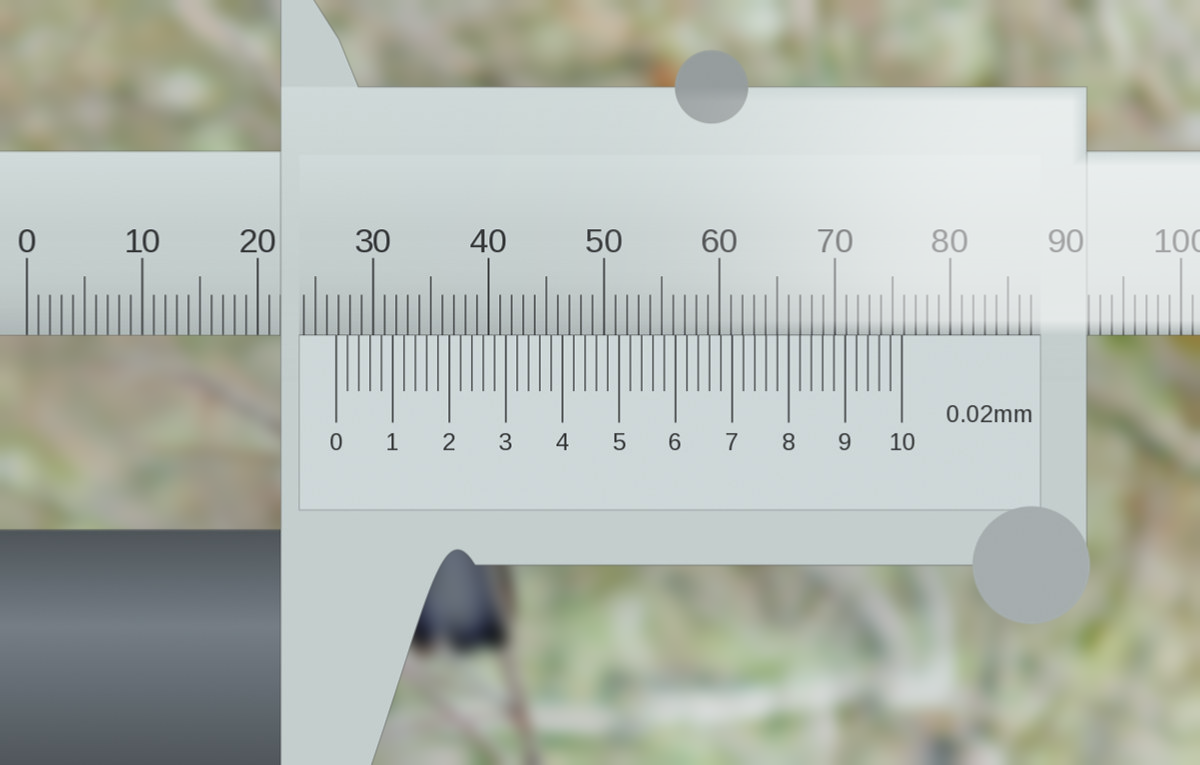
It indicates **26.8** mm
